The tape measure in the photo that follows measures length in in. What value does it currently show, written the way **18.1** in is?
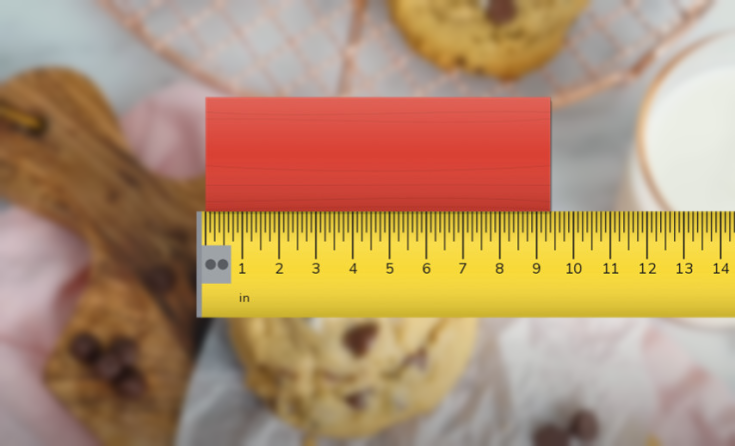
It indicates **9.375** in
